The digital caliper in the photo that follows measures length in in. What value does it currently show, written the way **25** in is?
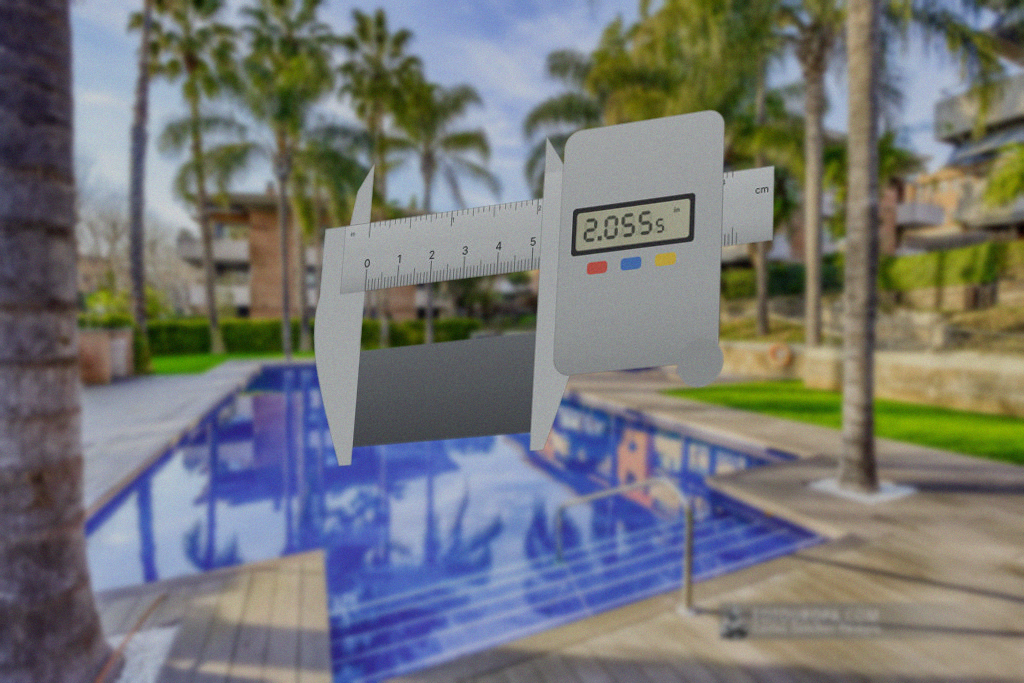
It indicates **2.0555** in
